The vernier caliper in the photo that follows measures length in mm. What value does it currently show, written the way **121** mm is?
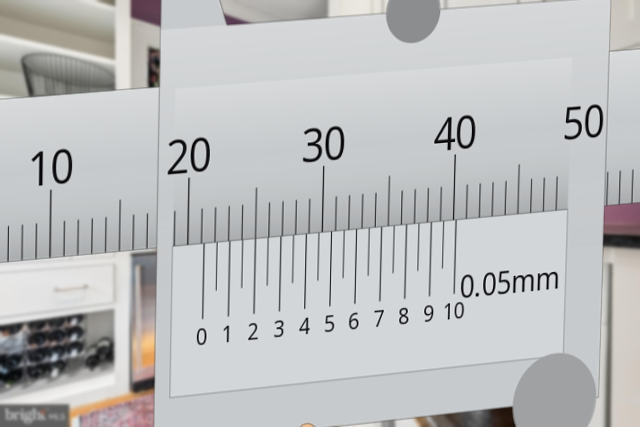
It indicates **21.2** mm
